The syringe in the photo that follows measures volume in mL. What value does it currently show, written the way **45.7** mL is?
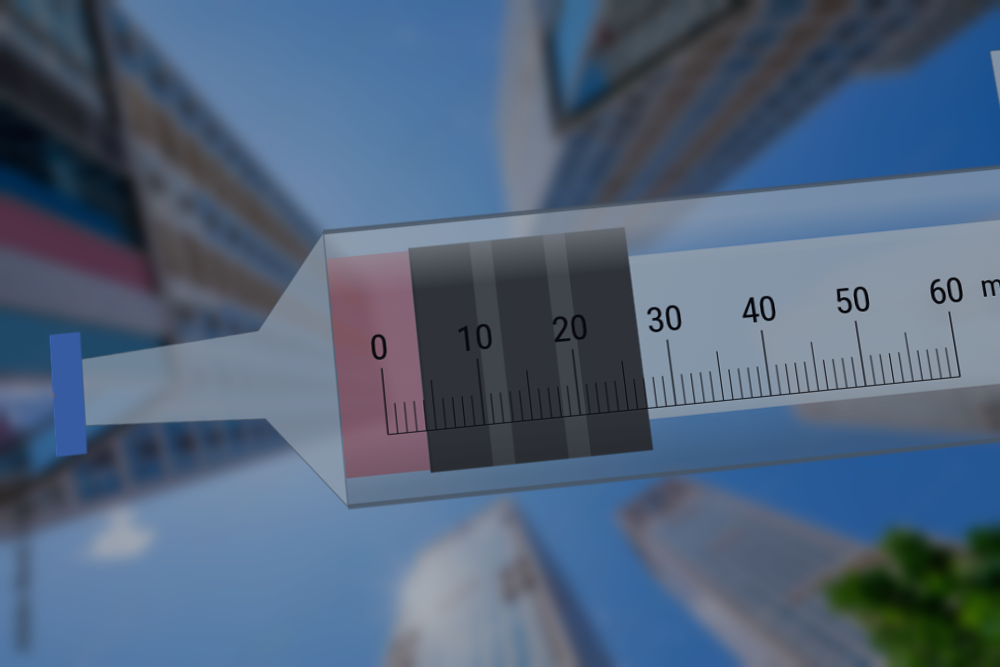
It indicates **4** mL
